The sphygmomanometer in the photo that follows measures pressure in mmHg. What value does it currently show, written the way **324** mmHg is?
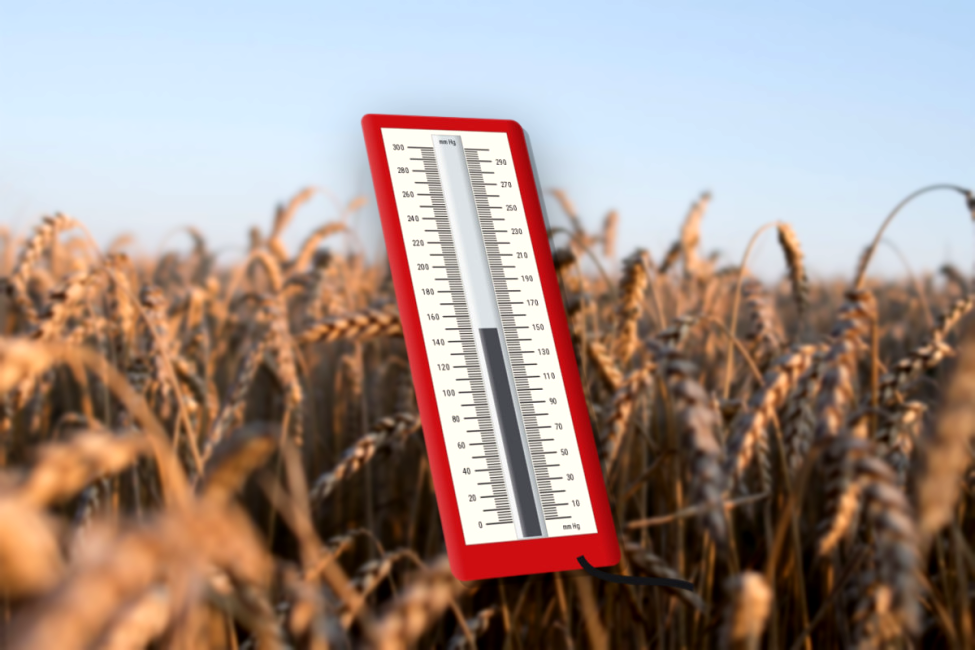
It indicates **150** mmHg
